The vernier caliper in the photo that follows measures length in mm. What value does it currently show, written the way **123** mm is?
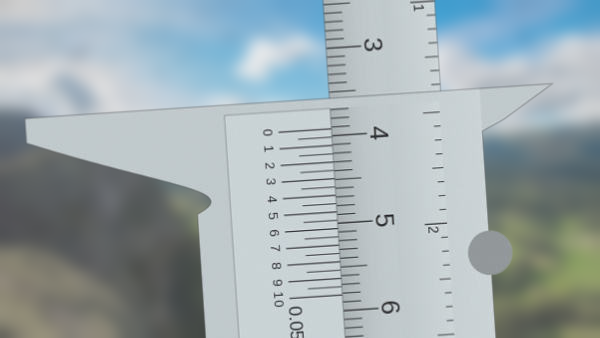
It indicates **39.2** mm
